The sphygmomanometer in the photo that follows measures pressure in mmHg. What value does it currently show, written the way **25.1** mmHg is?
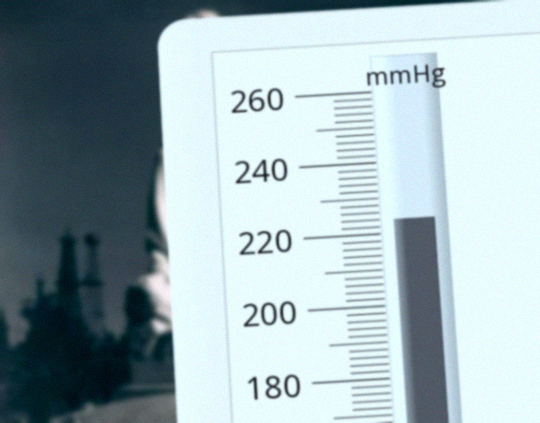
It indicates **224** mmHg
